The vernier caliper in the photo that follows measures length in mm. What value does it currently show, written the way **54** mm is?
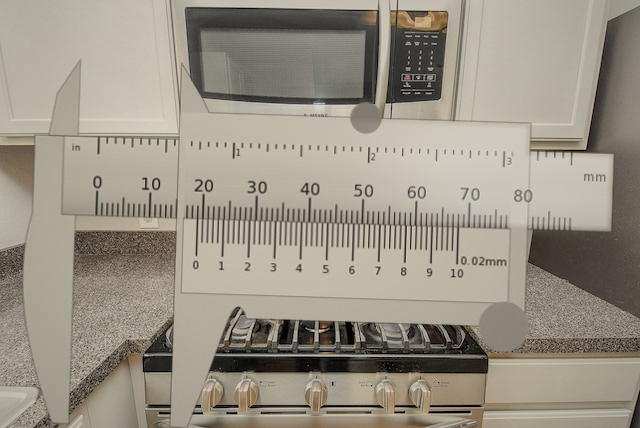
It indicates **19.0** mm
